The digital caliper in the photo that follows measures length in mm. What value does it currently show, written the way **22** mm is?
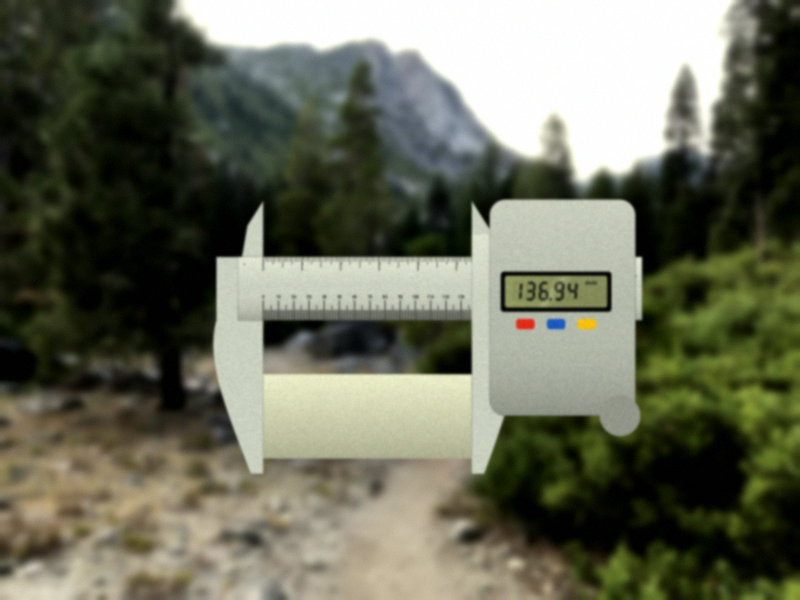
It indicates **136.94** mm
